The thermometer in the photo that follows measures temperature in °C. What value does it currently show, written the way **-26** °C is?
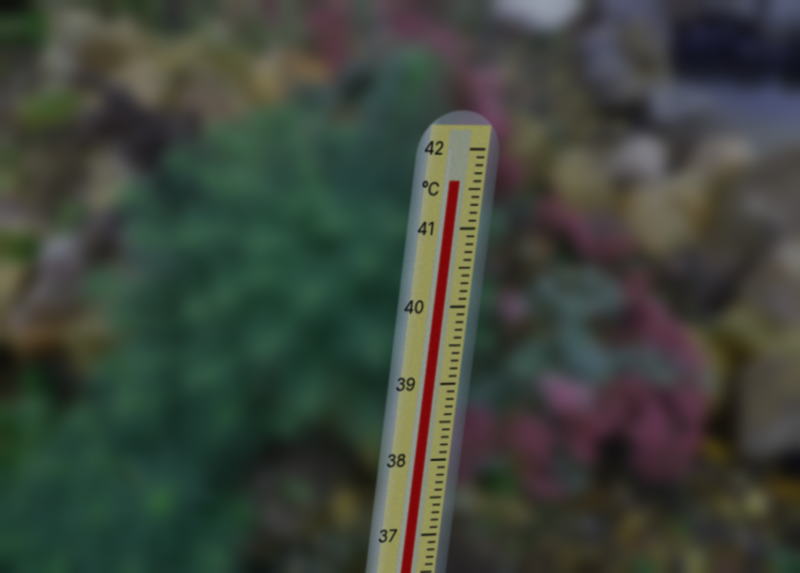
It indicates **41.6** °C
